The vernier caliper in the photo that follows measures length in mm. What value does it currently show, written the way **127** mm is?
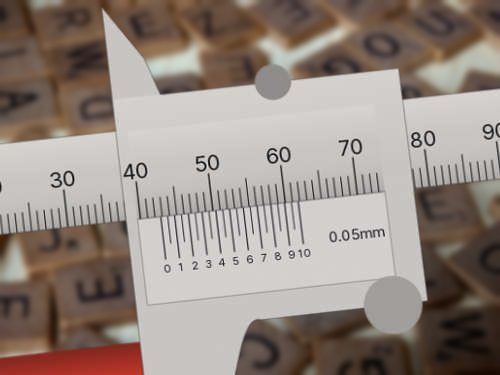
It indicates **42.8** mm
